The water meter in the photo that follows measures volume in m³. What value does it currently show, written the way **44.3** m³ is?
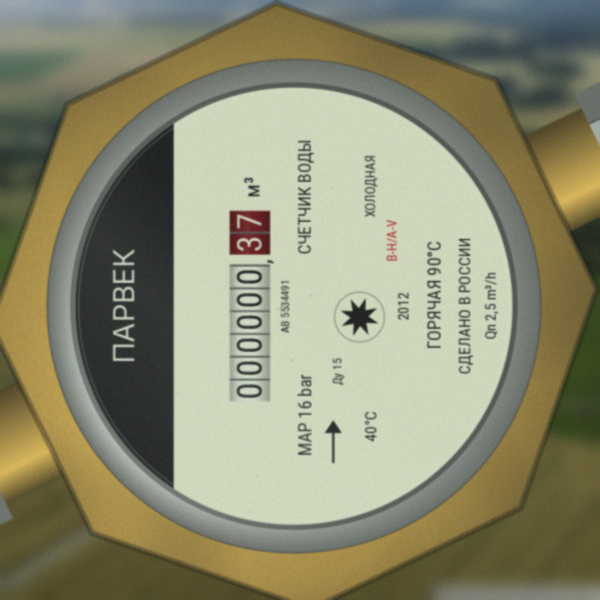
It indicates **0.37** m³
